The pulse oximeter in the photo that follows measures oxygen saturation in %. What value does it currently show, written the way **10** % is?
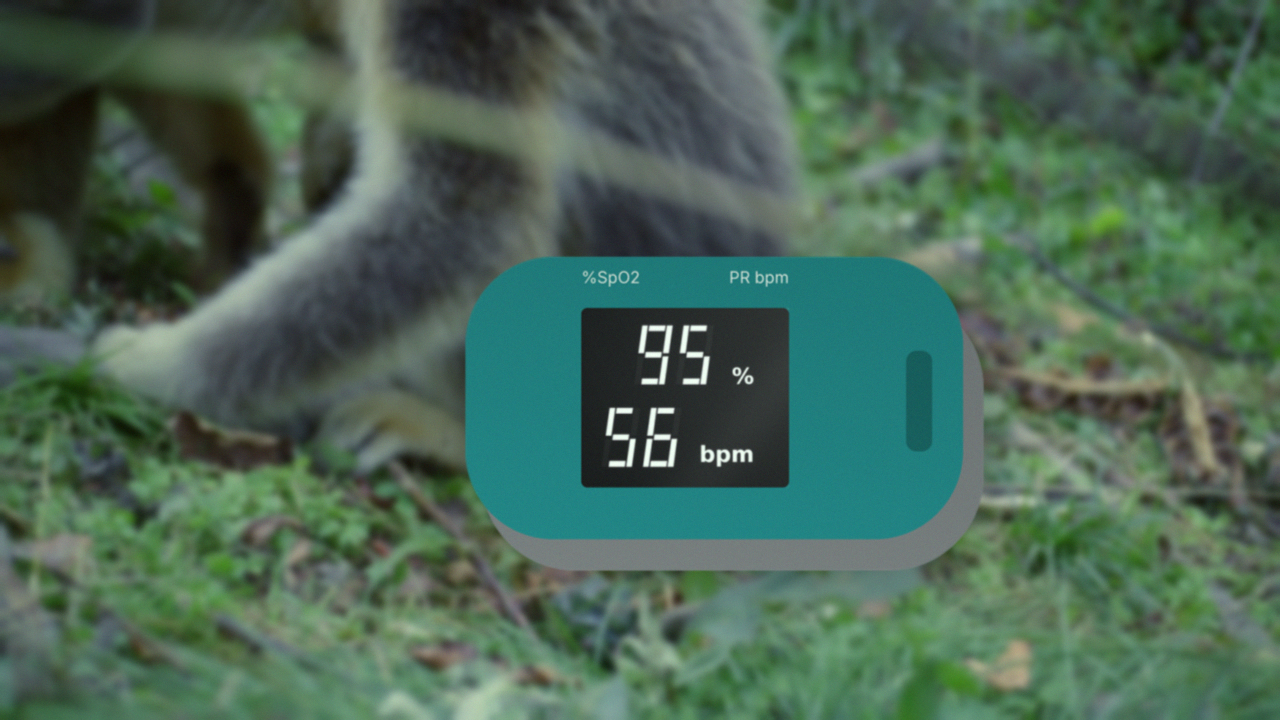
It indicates **95** %
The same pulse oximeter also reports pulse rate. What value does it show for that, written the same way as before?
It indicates **56** bpm
